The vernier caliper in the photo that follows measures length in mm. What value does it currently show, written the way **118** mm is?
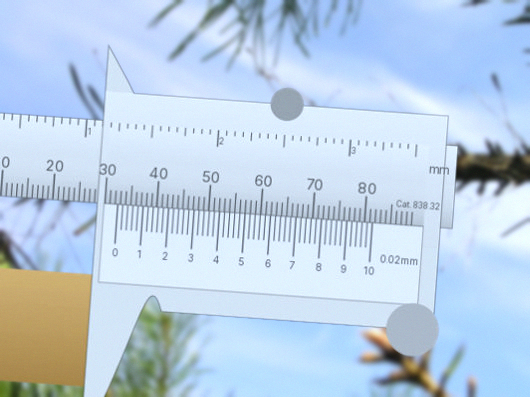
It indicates **32.5** mm
